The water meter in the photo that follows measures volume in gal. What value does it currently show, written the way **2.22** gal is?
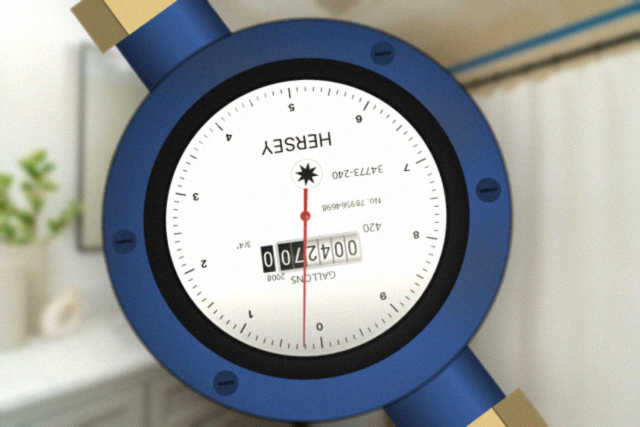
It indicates **42700.2** gal
